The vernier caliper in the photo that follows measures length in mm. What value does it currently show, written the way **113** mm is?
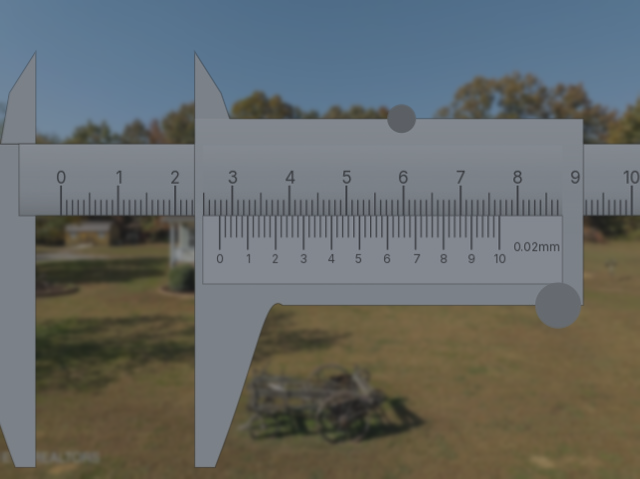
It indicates **27.8** mm
